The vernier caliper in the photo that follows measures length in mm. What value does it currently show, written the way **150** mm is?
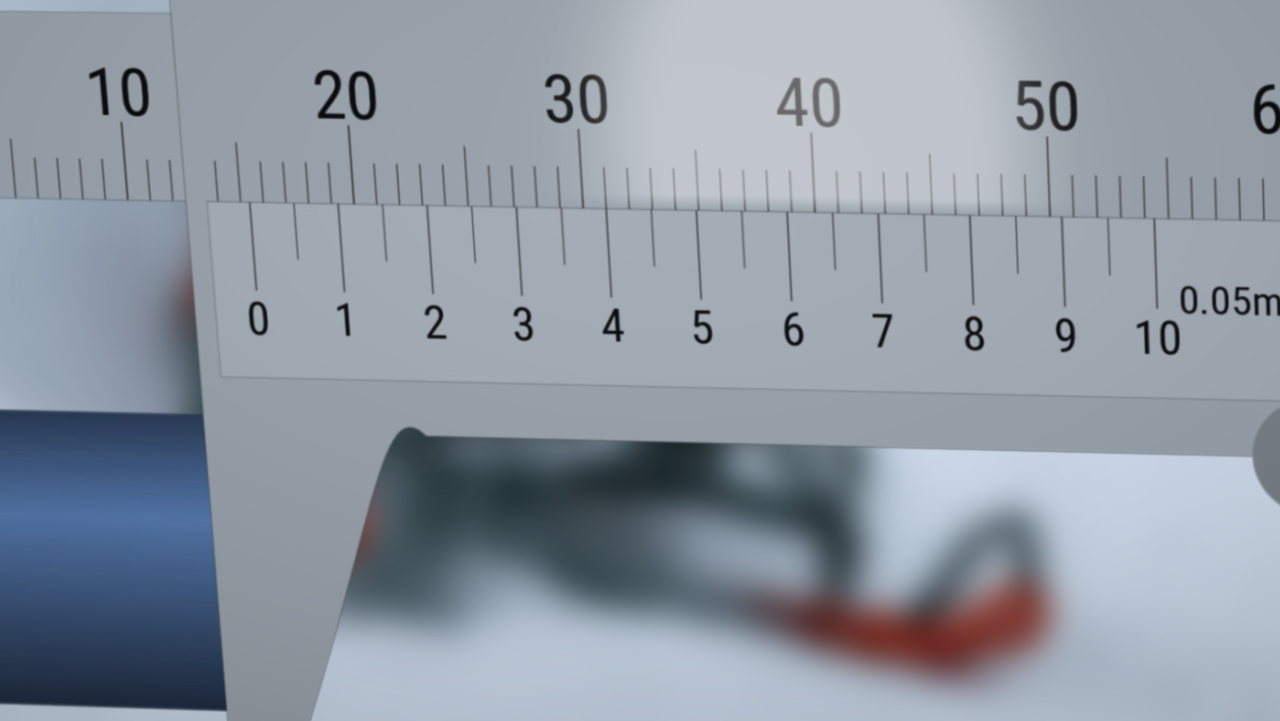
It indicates **15.4** mm
